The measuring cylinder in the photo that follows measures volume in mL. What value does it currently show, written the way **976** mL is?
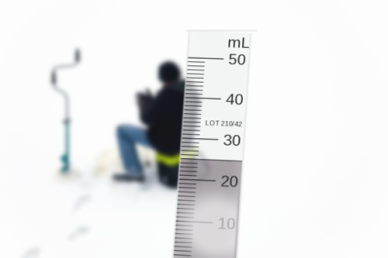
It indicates **25** mL
